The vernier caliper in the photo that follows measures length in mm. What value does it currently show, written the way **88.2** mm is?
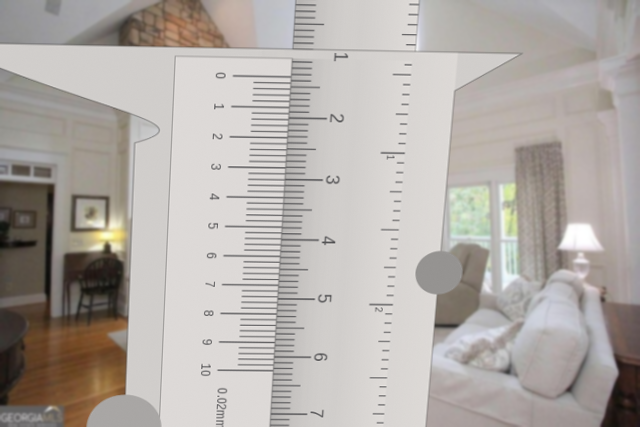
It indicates **13.4** mm
